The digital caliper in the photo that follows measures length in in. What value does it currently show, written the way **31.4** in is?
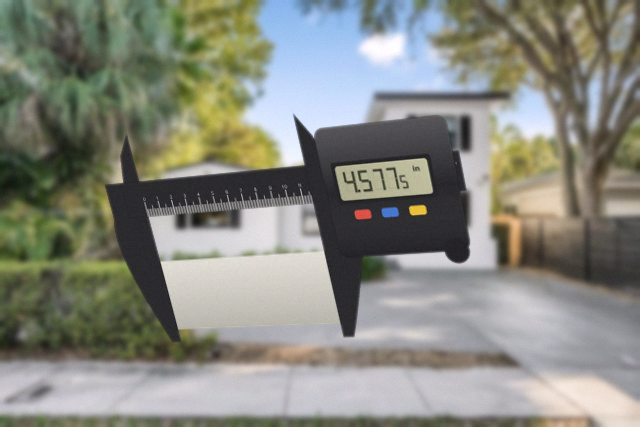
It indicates **4.5775** in
